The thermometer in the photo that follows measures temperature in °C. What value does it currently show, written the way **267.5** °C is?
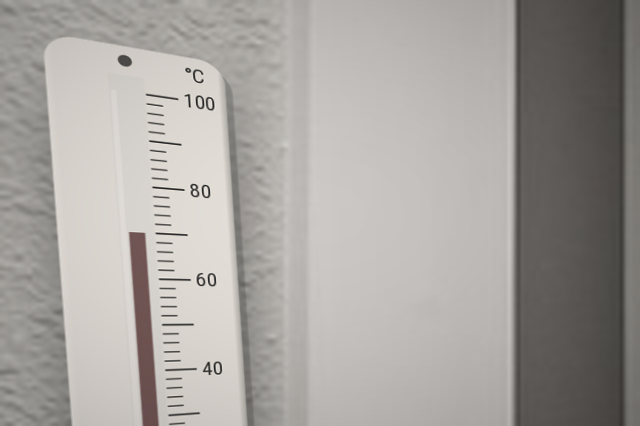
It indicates **70** °C
